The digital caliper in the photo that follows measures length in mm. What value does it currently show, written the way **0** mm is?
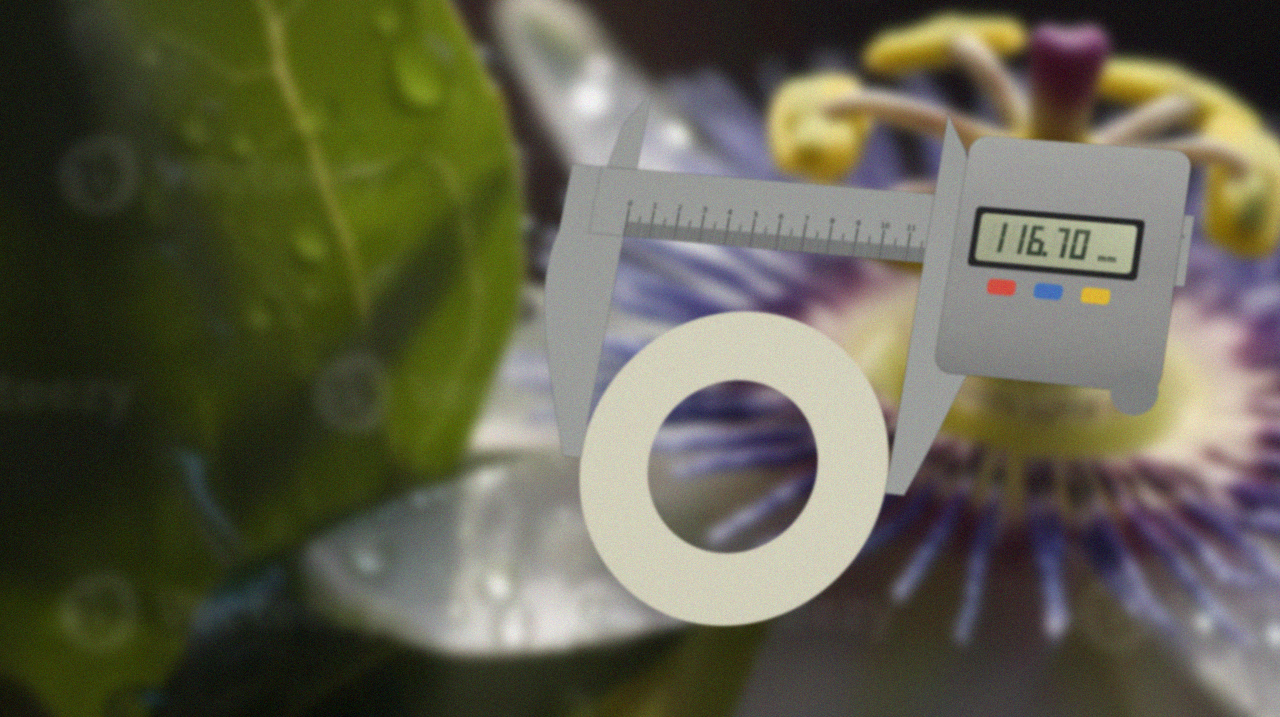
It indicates **116.70** mm
